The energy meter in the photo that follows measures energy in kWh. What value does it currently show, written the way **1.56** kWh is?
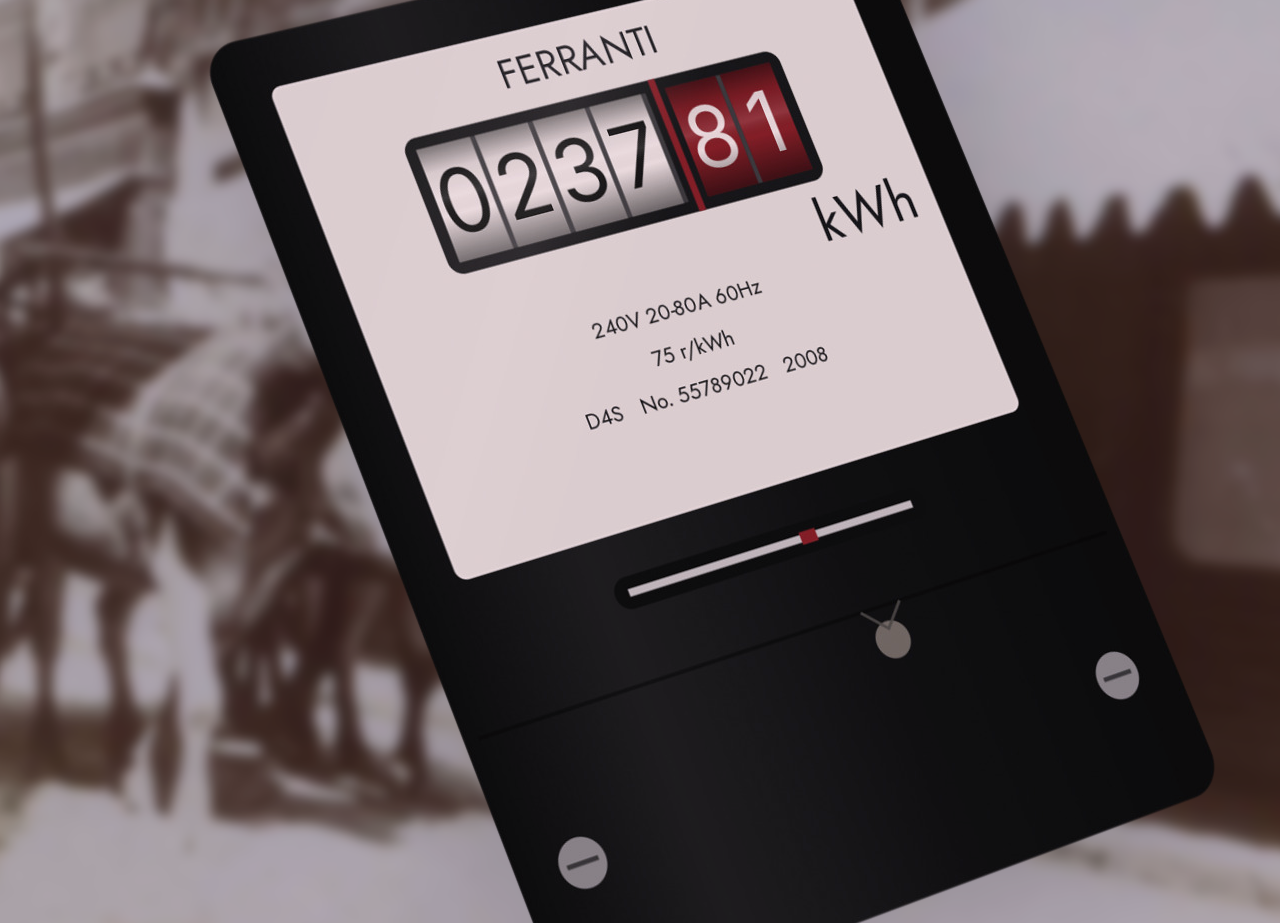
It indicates **237.81** kWh
